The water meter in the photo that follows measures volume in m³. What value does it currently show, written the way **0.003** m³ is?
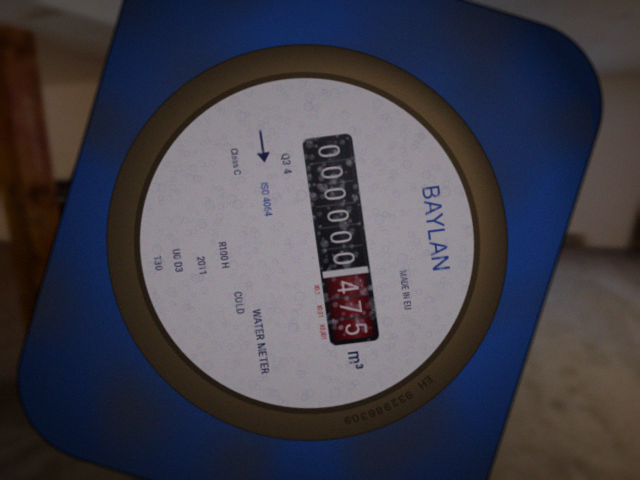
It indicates **0.475** m³
